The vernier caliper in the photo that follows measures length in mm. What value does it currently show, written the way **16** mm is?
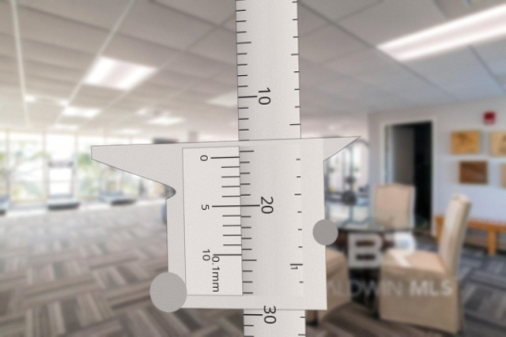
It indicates **15.5** mm
